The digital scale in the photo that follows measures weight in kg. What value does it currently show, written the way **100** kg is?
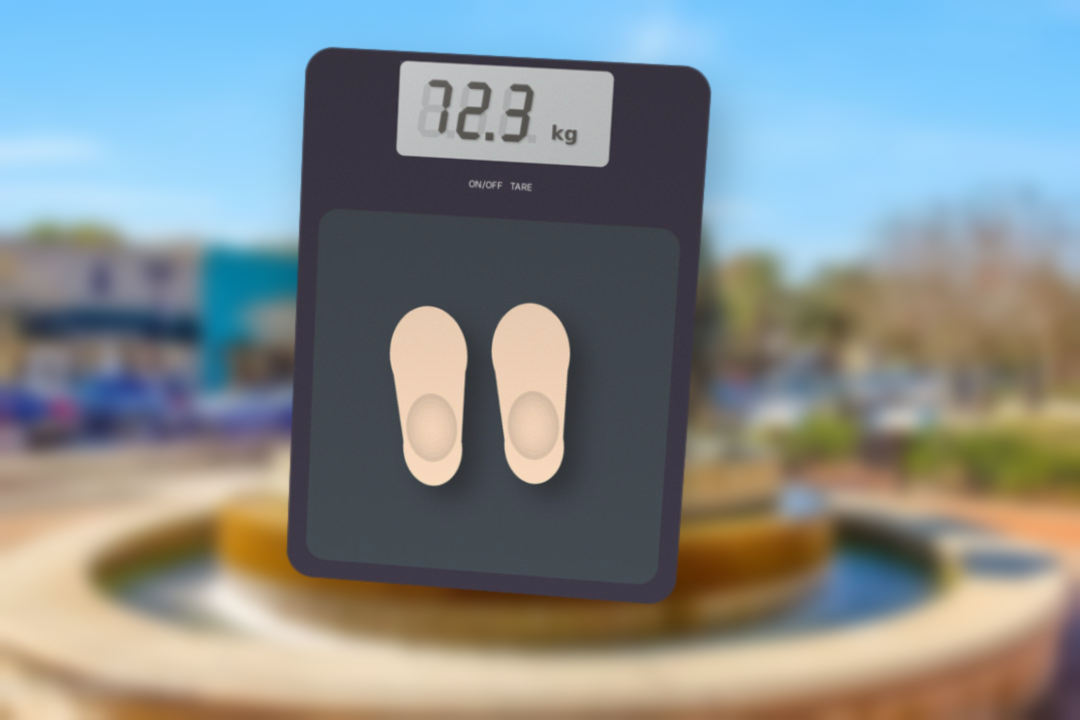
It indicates **72.3** kg
